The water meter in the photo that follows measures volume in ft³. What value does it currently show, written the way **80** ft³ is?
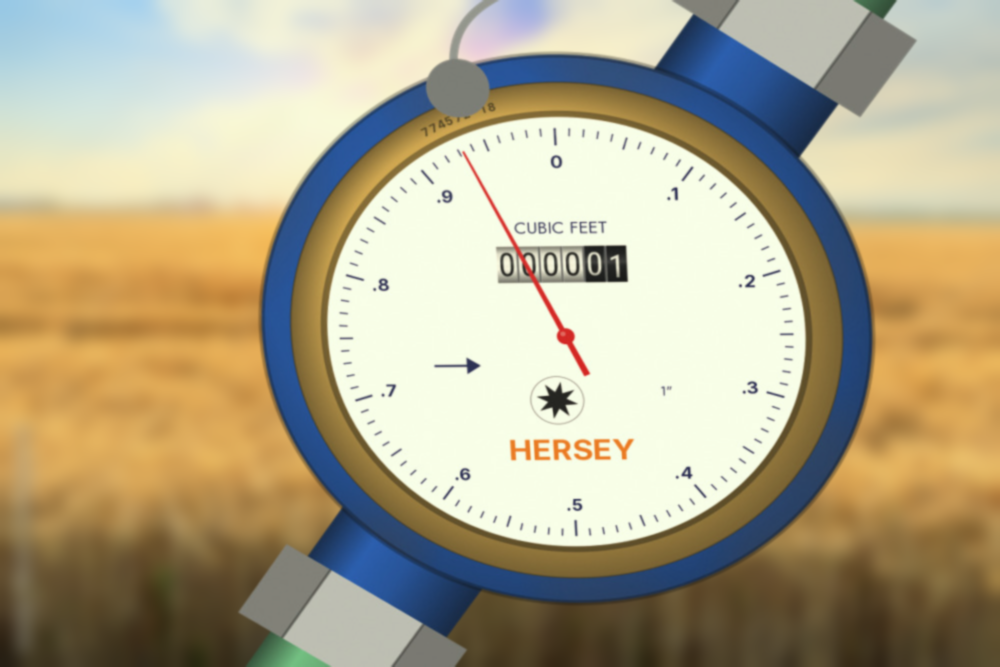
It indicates **0.93** ft³
